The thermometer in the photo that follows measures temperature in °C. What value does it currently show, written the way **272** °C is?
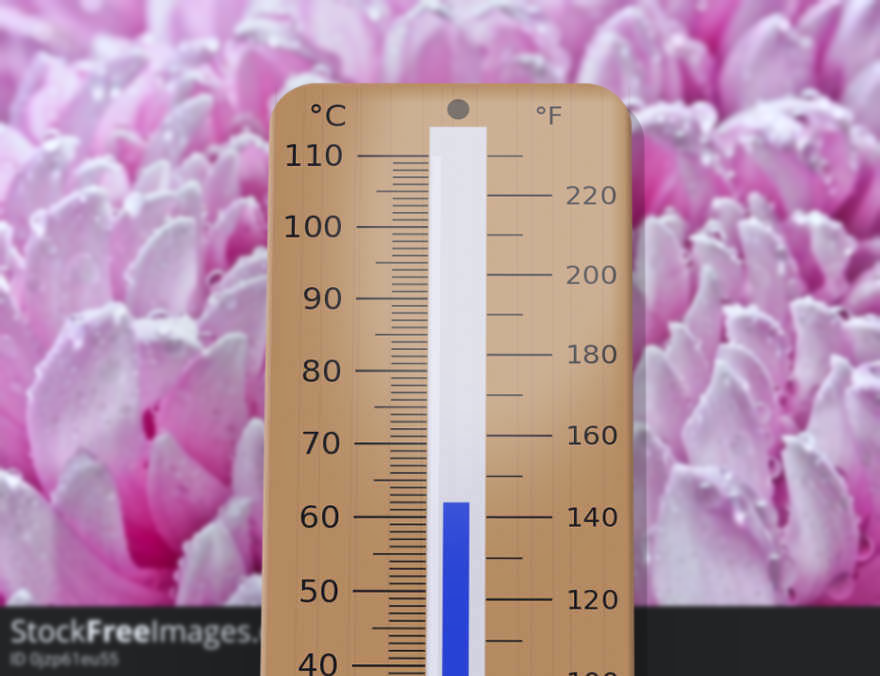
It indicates **62** °C
